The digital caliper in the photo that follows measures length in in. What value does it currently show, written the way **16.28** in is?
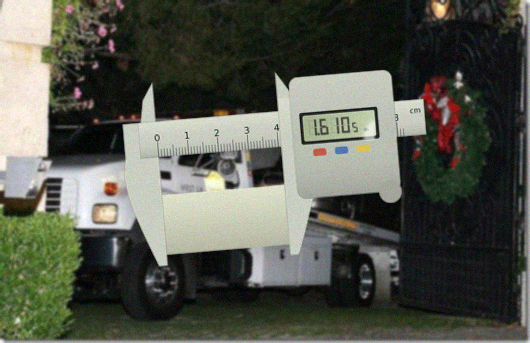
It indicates **1.6105** in
